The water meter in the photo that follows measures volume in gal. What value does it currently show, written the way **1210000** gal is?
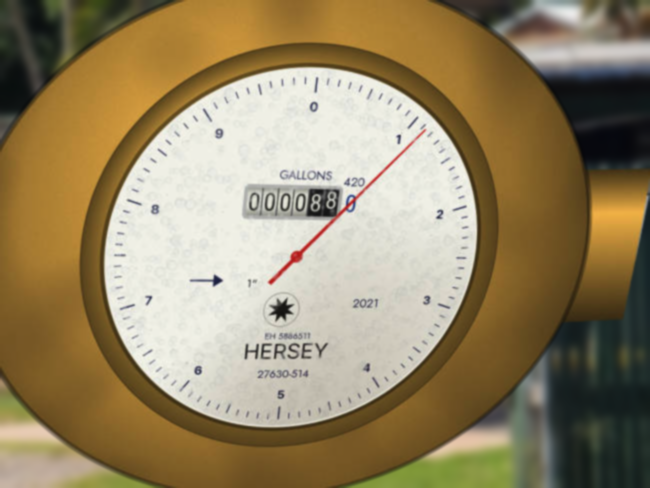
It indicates **881.1** gal
